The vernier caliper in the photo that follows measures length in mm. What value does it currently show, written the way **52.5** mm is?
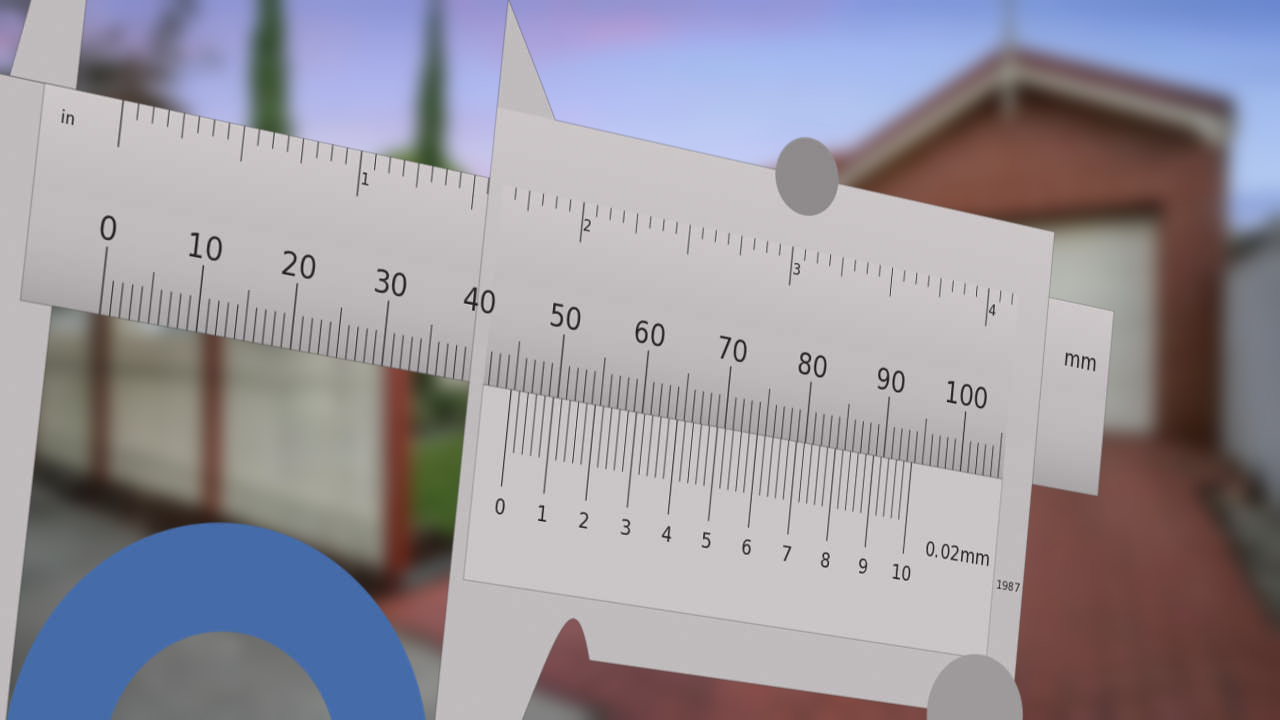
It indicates **44.6** mm
